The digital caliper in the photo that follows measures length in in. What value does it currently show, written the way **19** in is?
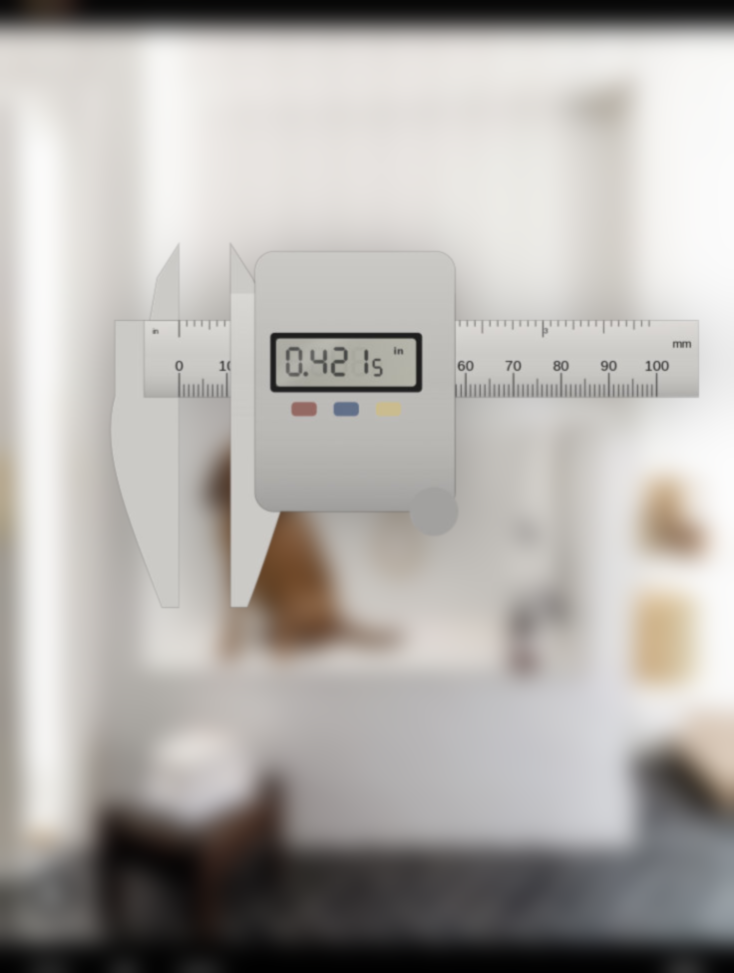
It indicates **0.4215** in
